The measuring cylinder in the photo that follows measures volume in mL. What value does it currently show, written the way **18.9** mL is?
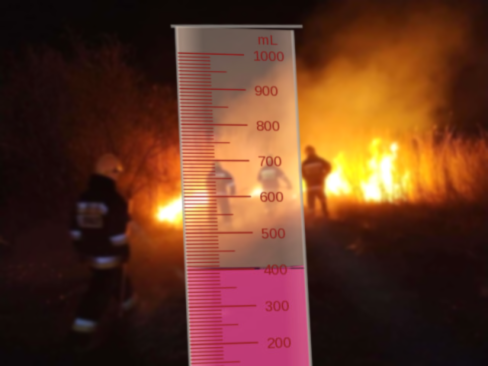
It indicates **400** mL
